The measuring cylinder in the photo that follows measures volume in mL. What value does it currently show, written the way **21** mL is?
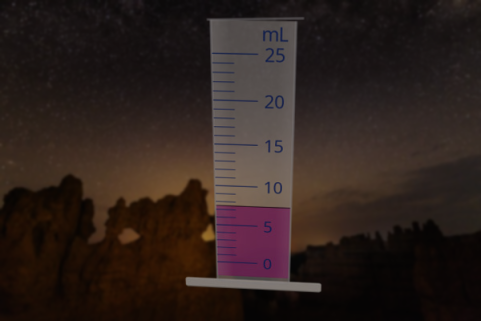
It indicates **7.5** mL
